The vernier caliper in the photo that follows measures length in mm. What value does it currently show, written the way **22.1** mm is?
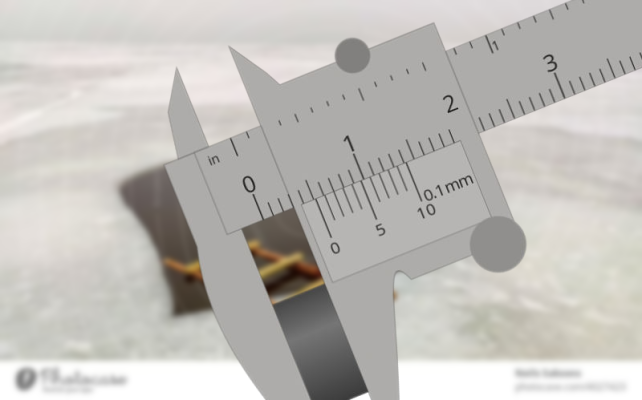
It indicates **5.2** mm
